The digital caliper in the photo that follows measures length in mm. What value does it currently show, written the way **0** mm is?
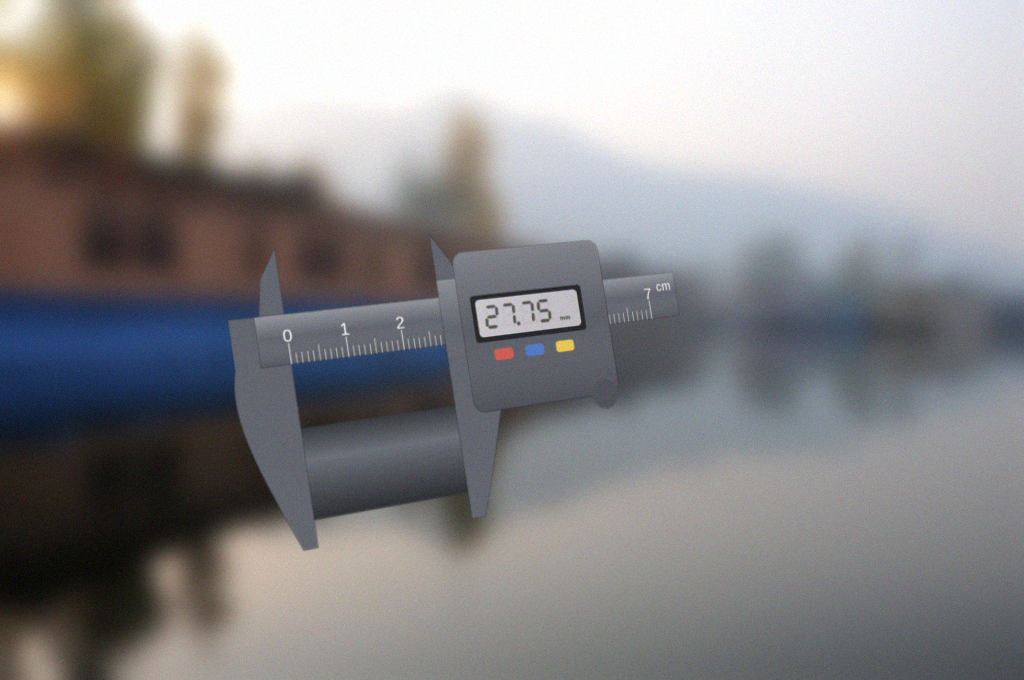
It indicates **27.75** mm
